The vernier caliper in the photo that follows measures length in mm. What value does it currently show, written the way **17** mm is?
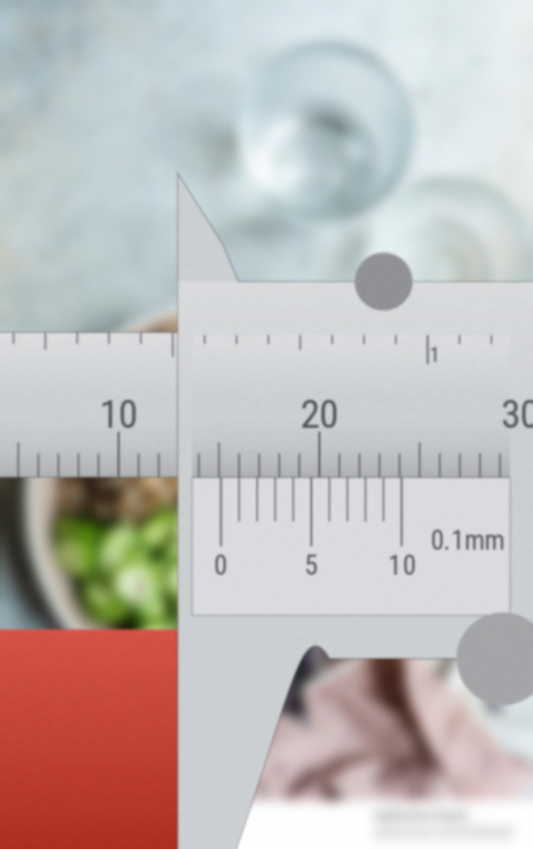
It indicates **15.1** mm
